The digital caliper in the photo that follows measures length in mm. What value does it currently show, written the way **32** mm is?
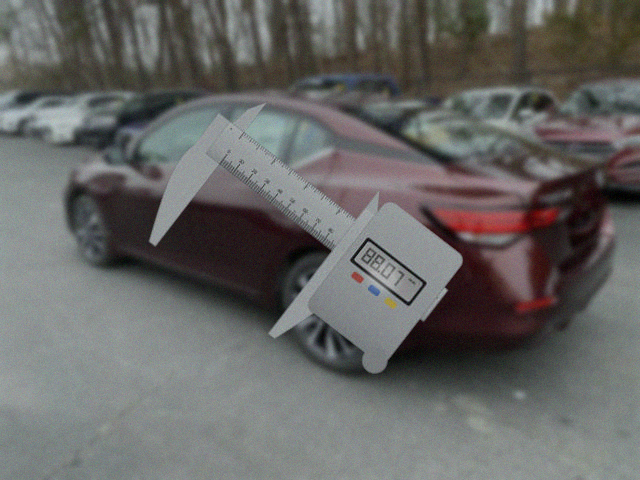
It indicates **88.07** mm
